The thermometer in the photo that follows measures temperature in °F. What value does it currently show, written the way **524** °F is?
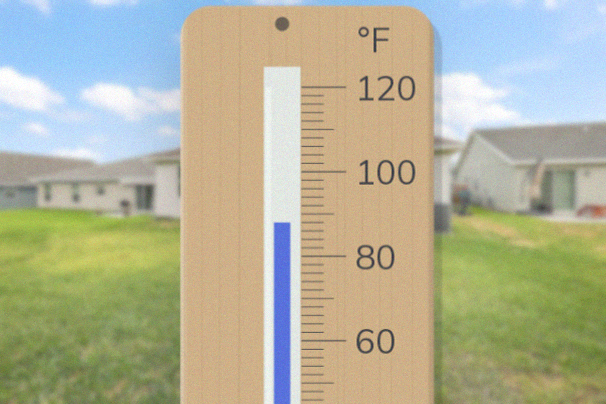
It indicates **88** °F
